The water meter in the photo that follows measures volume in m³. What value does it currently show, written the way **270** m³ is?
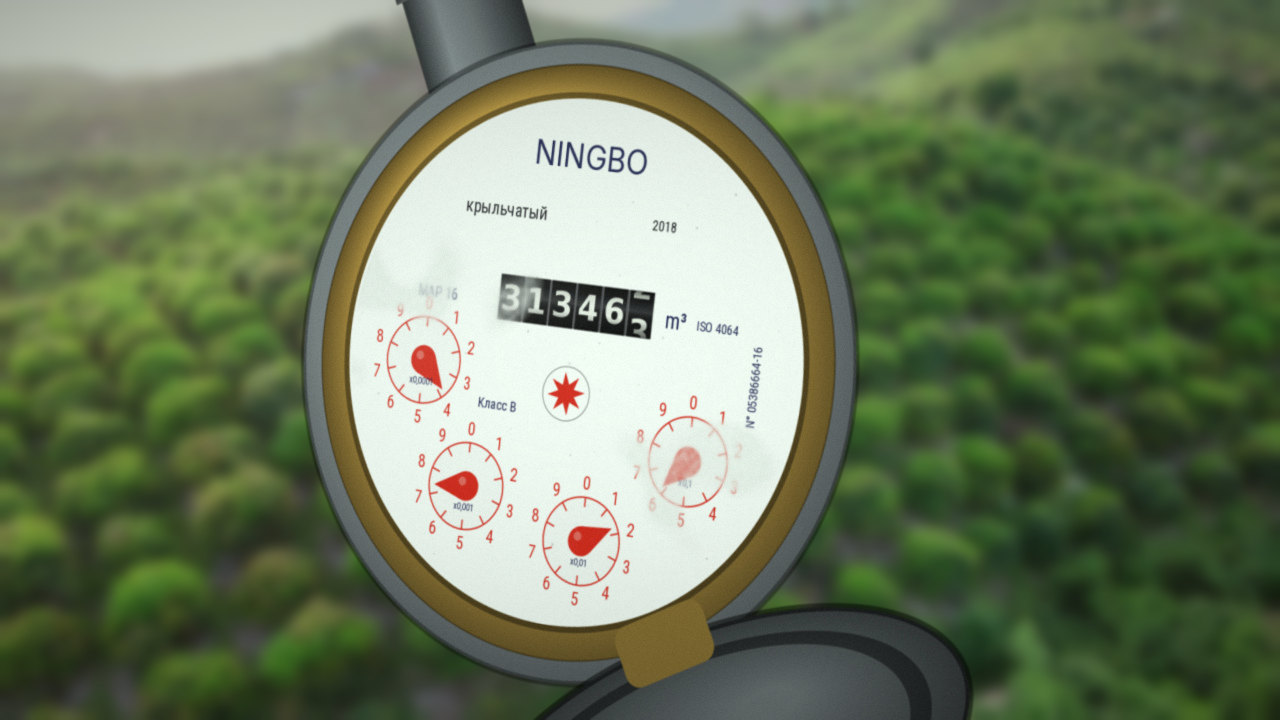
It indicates **313462.6173** m³
